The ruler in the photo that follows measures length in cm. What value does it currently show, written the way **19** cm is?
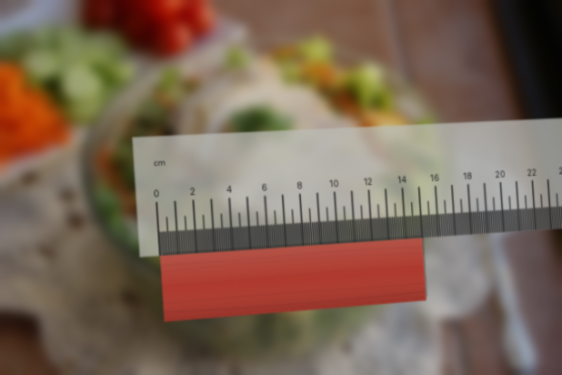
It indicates **15** cm
